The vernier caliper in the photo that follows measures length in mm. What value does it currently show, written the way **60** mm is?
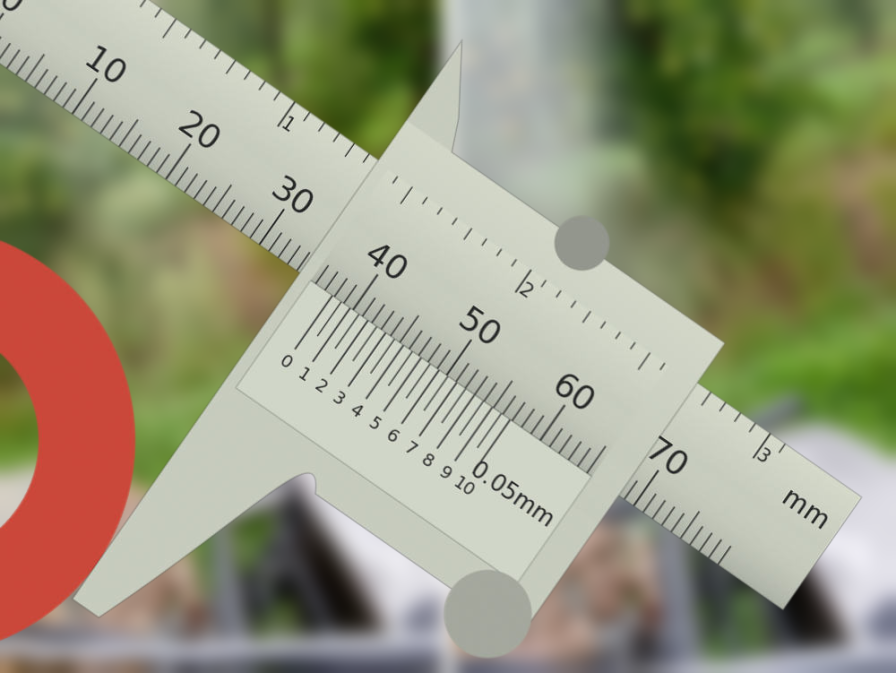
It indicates **37.8** mm
